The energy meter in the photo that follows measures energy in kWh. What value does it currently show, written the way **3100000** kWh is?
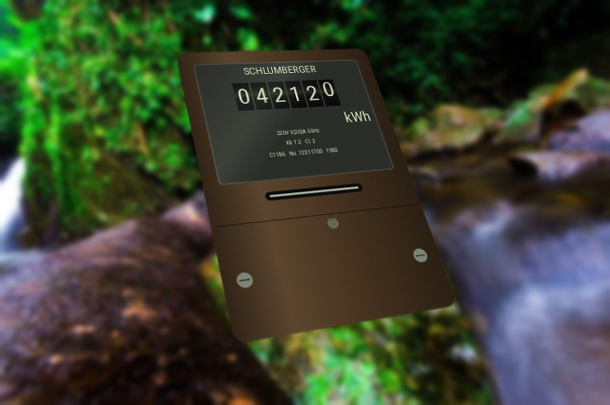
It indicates **42120** kWh
